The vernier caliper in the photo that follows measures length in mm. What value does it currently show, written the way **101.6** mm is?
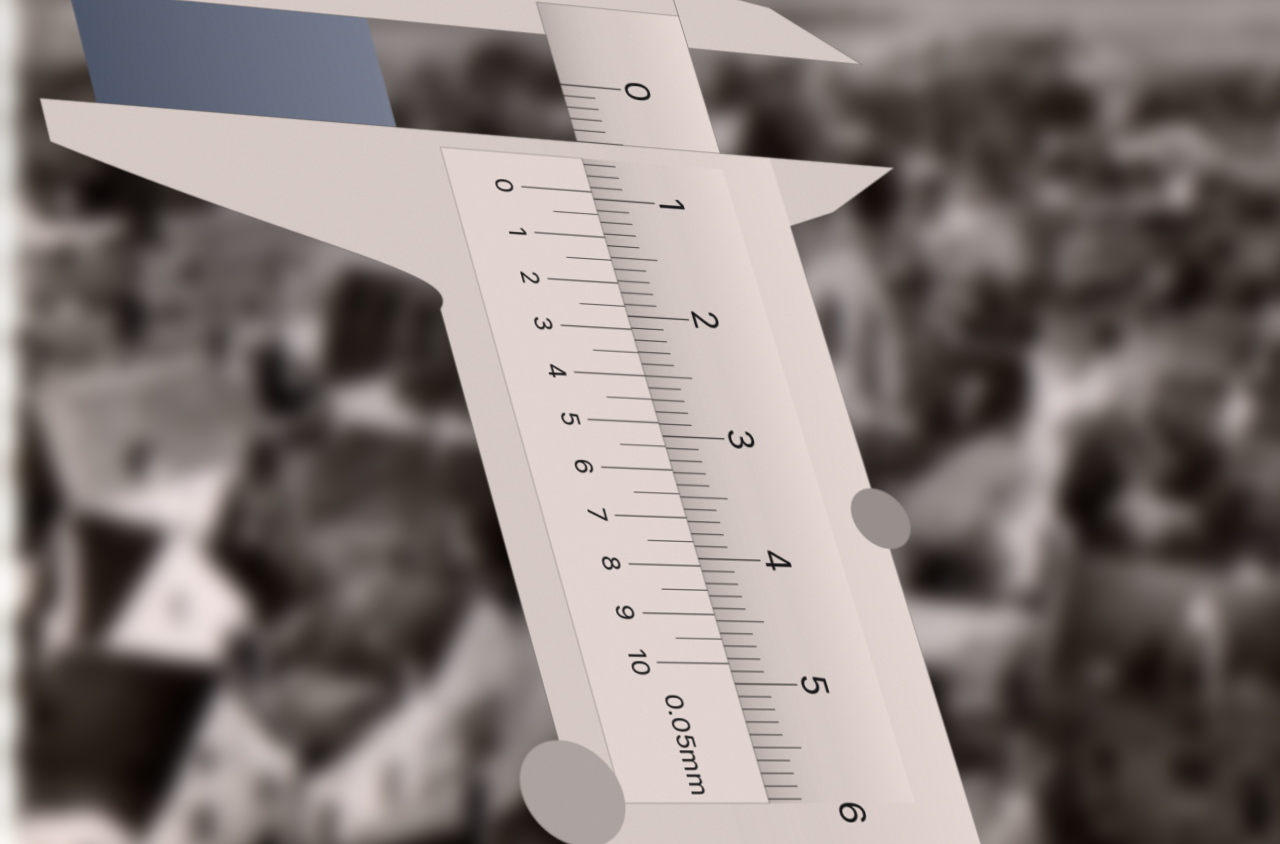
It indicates **9.4** mm
